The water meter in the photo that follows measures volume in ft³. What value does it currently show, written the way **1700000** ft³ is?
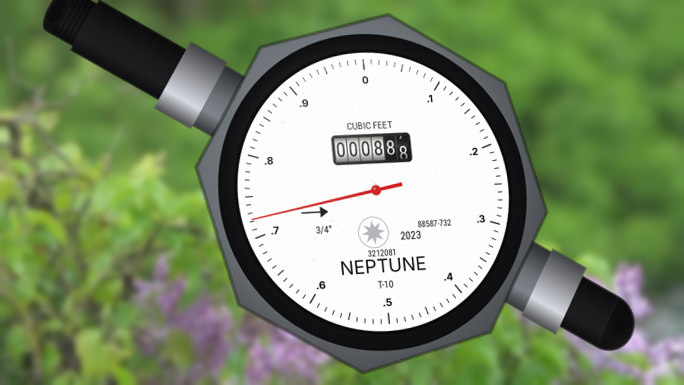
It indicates **887.72** ft³
